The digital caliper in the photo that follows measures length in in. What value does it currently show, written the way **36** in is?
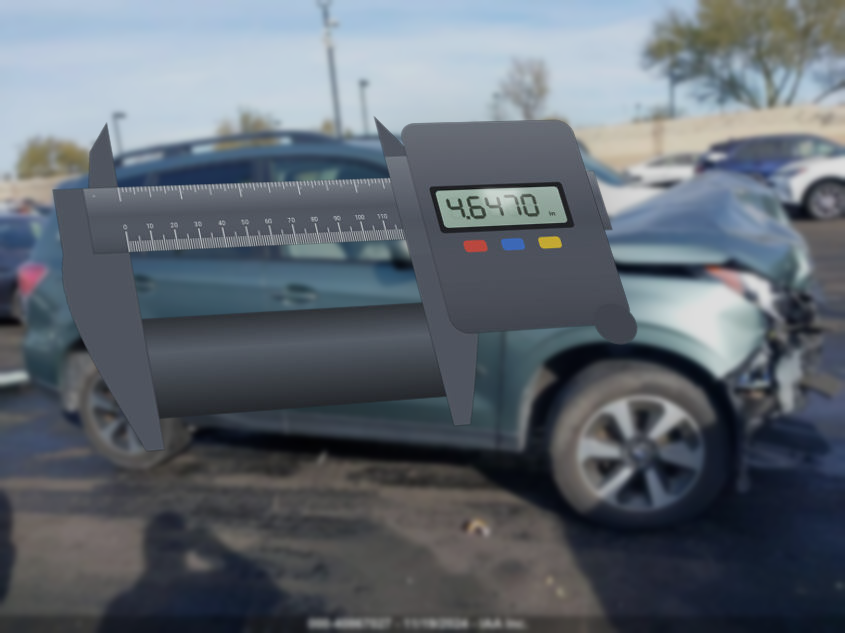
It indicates **4.6470** in
